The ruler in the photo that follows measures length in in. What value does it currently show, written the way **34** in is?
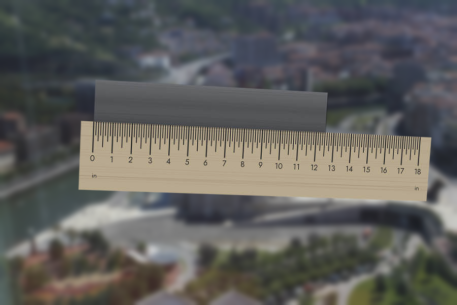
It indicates **12.5** in
